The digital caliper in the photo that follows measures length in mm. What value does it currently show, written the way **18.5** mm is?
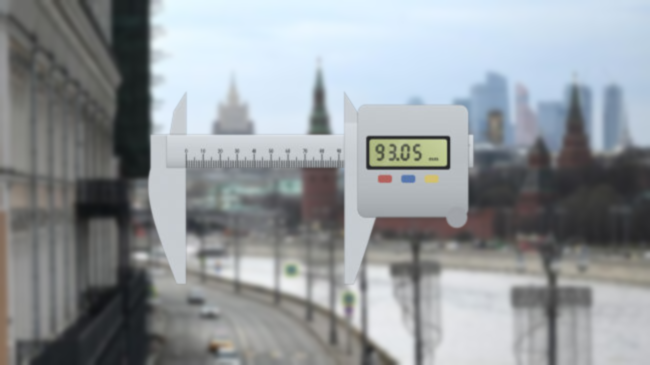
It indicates **93.05** mm
